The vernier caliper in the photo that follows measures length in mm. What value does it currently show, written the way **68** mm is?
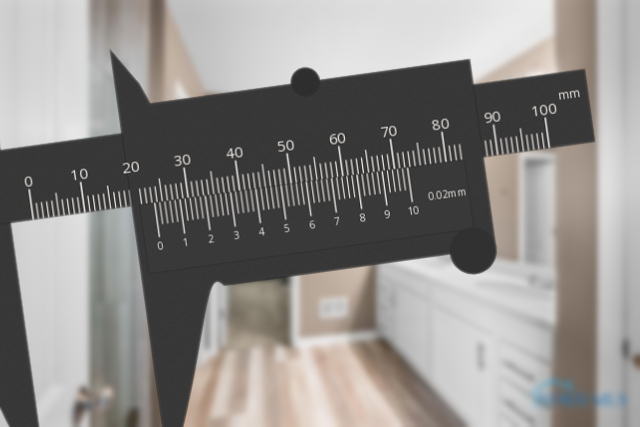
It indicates **23.5** mm
